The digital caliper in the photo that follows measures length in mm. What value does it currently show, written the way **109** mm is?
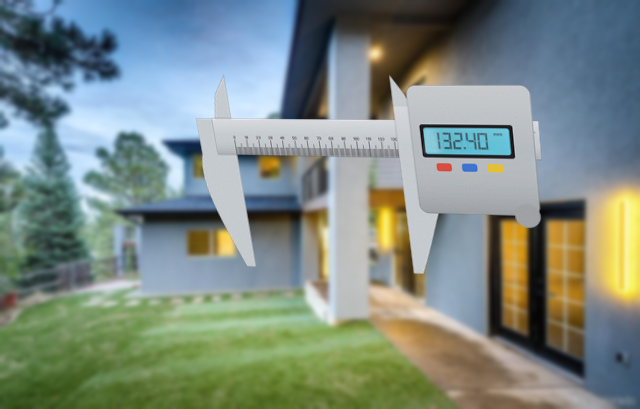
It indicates **132.40** mm
